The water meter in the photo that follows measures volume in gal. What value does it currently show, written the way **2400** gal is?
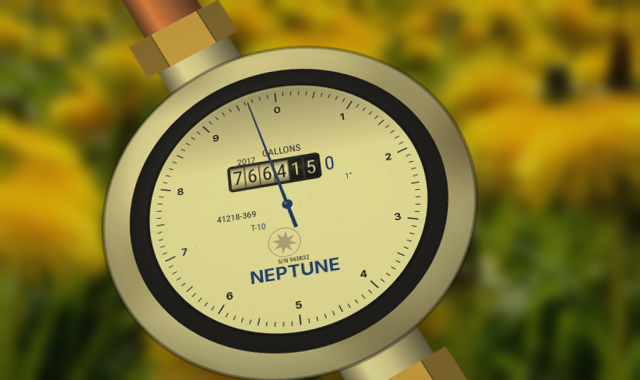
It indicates **7664149.6** gal
